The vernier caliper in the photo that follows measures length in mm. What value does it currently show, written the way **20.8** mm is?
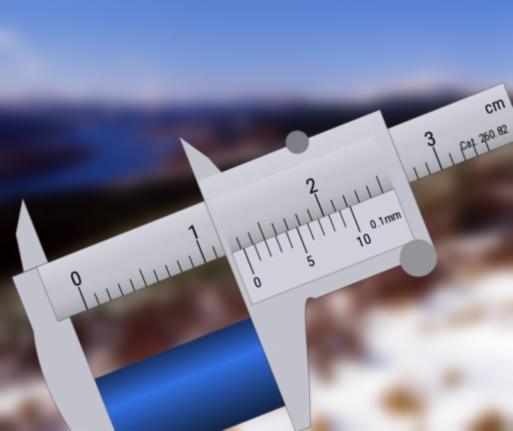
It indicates **13.2** mm
